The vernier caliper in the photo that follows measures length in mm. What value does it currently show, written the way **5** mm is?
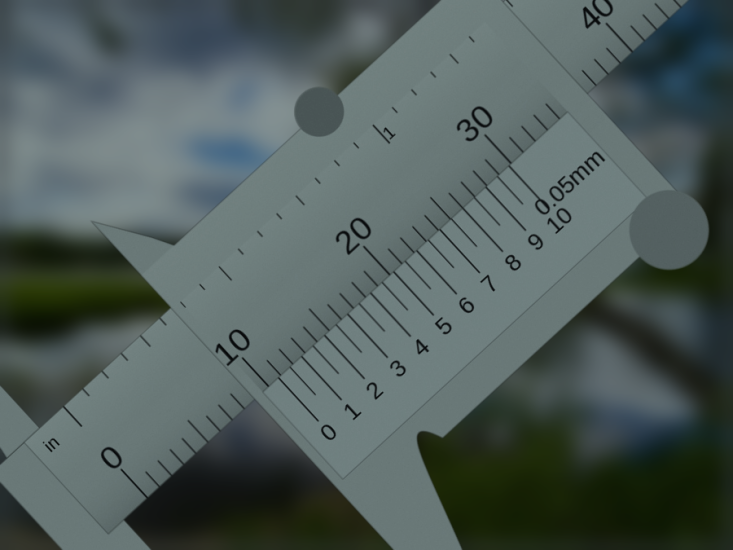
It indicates **10.8** mm
